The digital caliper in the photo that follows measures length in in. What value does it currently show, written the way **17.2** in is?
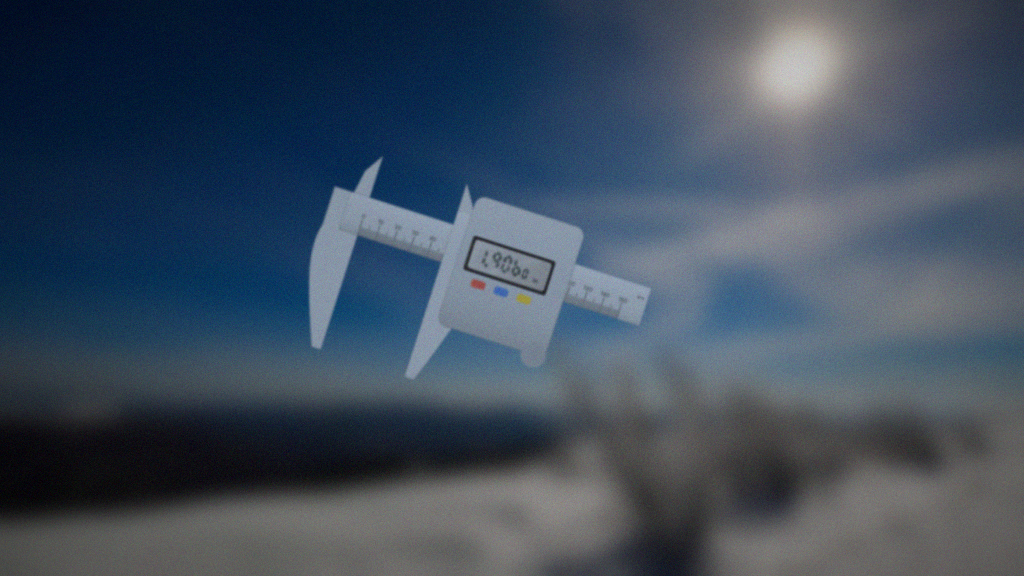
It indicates **1.9060** in
